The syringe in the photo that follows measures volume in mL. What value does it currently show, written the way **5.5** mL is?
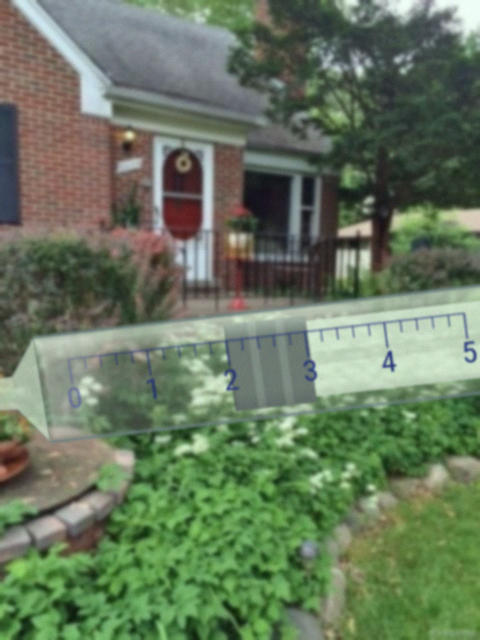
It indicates **2** mL
